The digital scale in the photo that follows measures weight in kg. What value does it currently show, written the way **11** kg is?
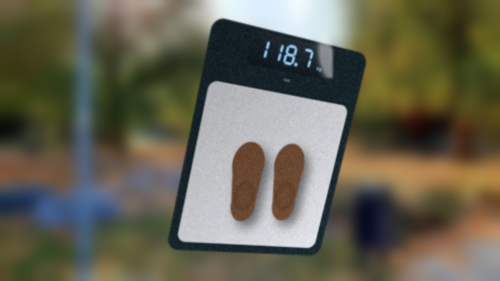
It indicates **118.7** kg
